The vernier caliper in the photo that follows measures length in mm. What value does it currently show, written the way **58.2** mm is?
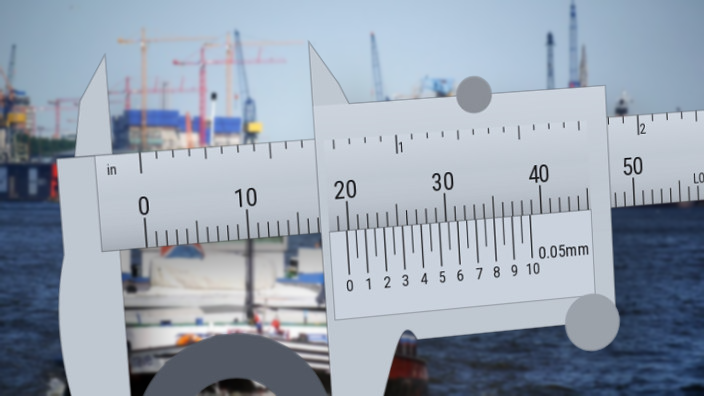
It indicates **19.8** mm
